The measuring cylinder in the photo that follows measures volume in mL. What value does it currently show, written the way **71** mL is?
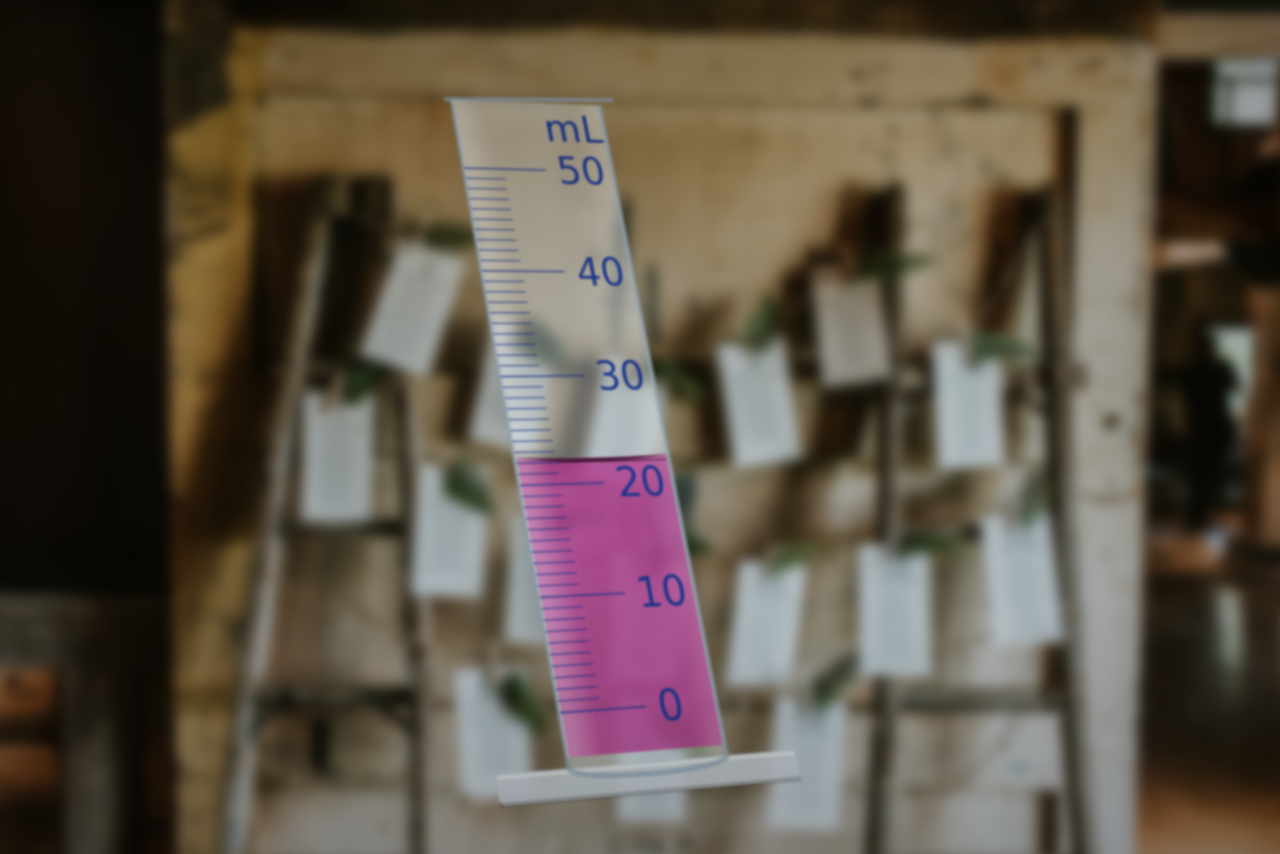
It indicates **22** mL
